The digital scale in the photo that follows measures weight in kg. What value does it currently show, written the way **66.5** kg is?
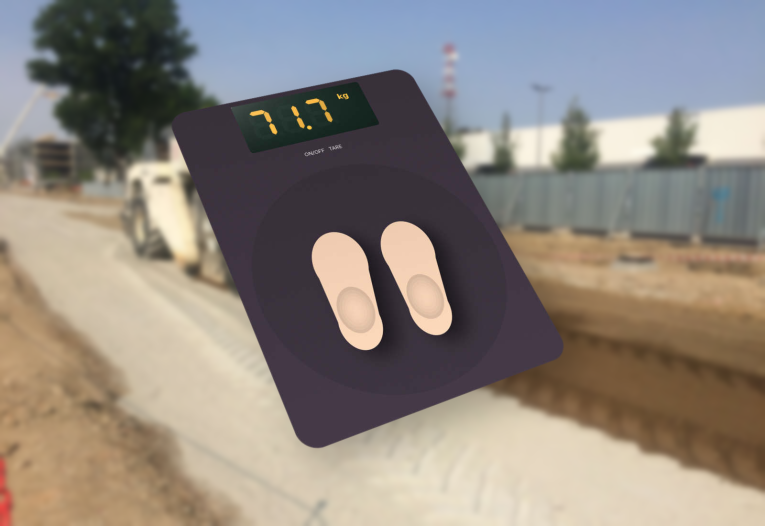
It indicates **71.7** kg
